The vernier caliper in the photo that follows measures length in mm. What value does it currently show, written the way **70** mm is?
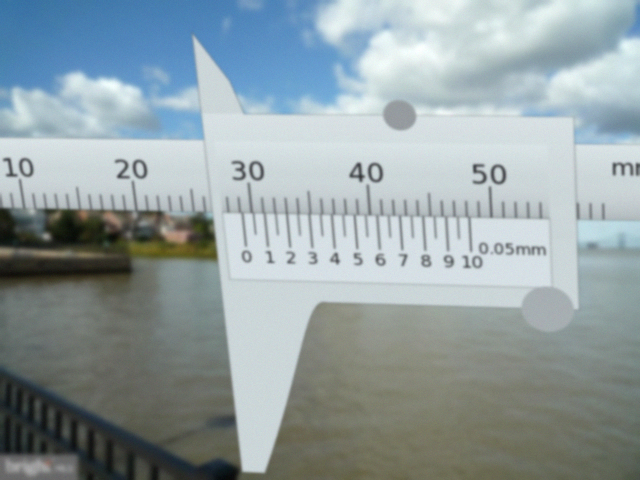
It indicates **29.2** mm
